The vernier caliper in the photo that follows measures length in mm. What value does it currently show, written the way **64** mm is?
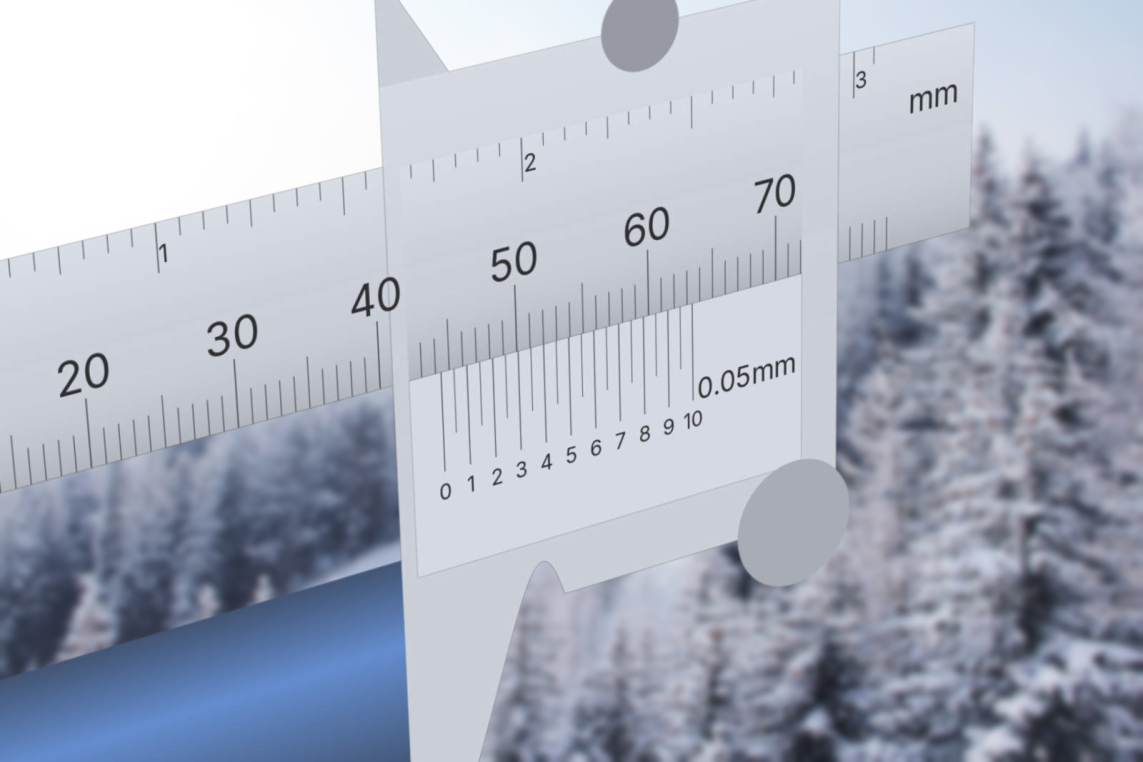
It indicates **44.4** mm
